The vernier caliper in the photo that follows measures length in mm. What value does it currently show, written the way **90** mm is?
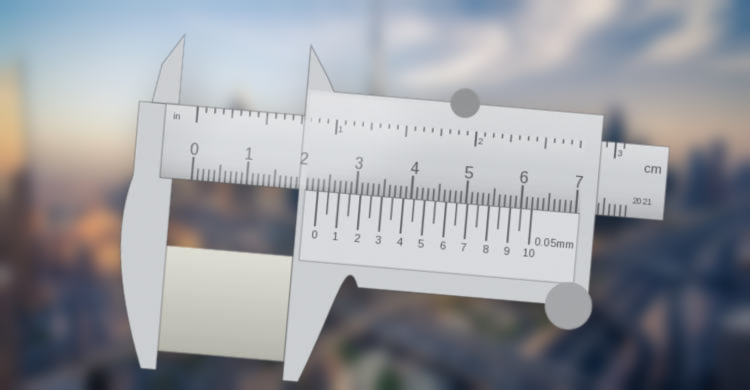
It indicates **23.0** mm
